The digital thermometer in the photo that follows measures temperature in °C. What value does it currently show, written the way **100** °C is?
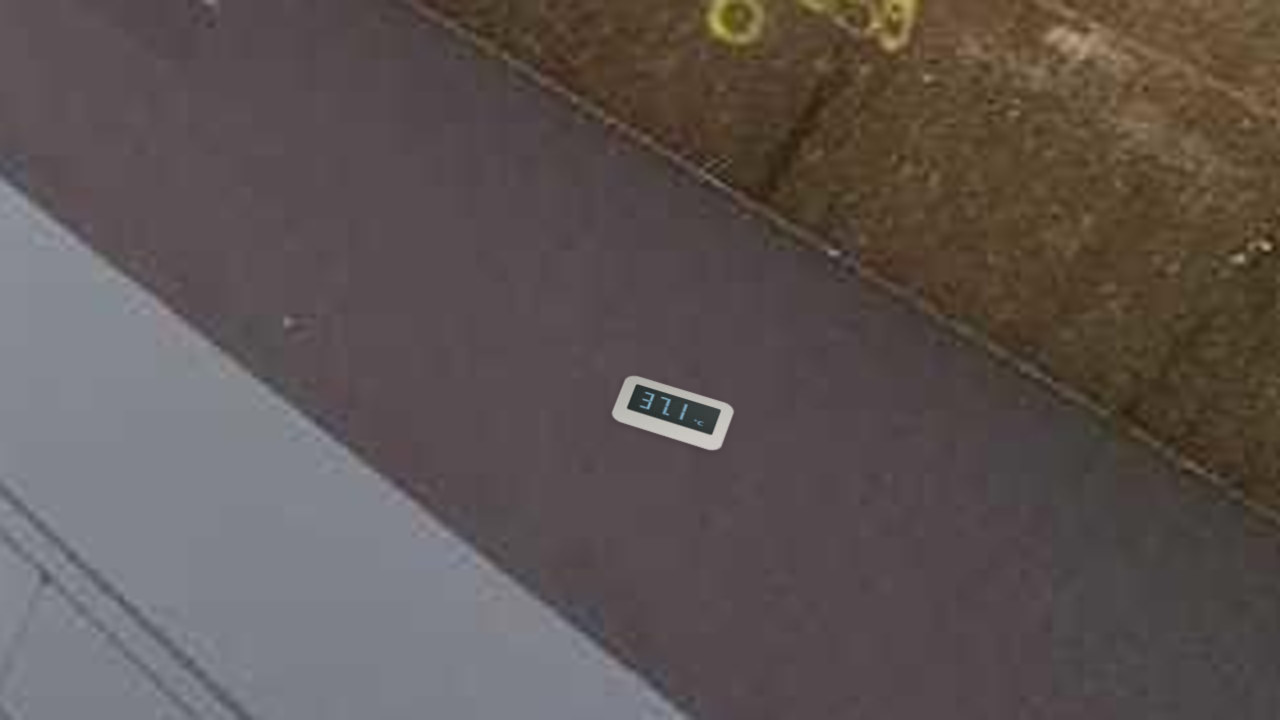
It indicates **37.1** °C
